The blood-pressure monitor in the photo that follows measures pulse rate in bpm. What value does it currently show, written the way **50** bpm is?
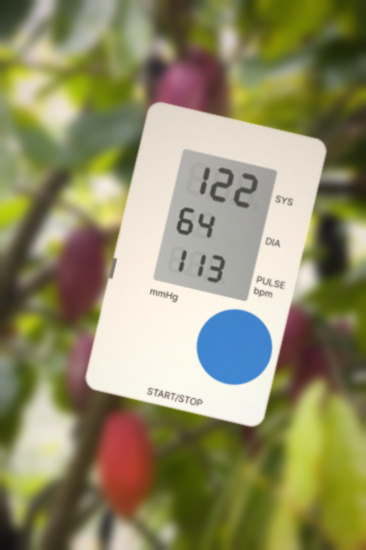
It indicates **113** bpm
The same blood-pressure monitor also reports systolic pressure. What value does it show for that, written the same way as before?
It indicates **122** mmHg
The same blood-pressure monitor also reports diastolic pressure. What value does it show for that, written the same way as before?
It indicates **64** mmHg
